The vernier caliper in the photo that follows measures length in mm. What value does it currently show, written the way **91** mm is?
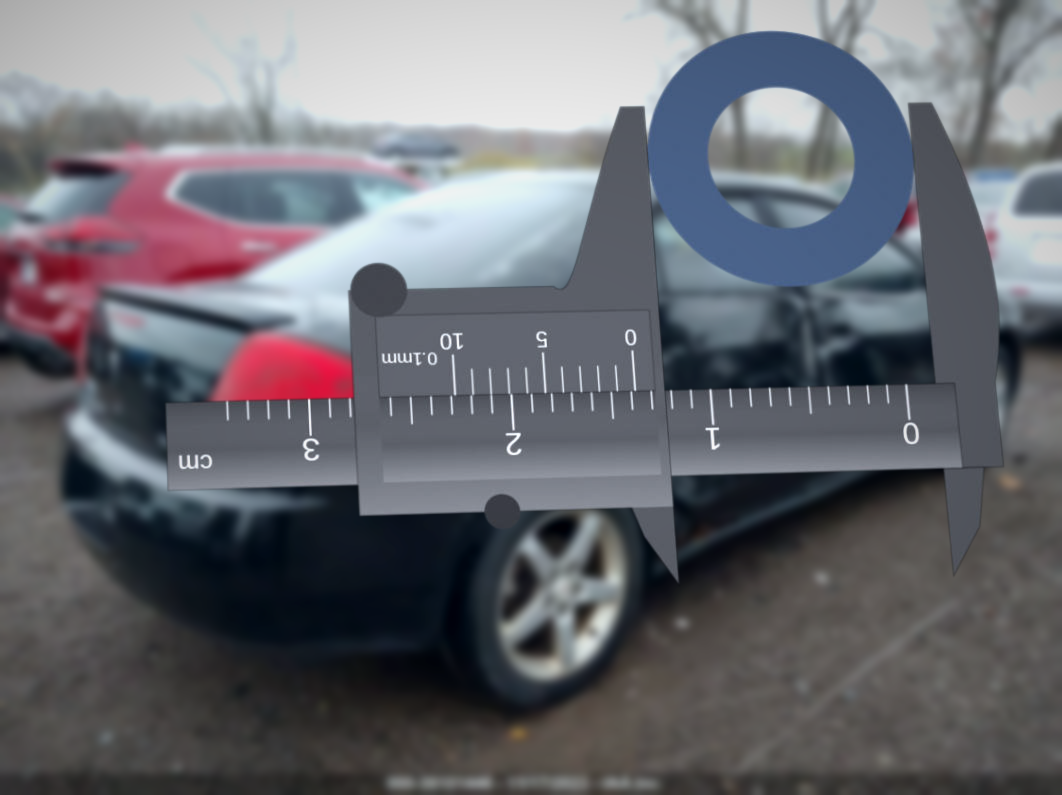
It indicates **13.8** mm
